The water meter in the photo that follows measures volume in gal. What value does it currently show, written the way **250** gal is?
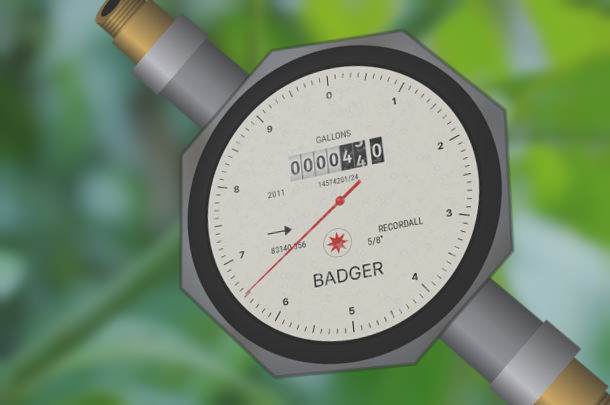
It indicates **436.5** gal
